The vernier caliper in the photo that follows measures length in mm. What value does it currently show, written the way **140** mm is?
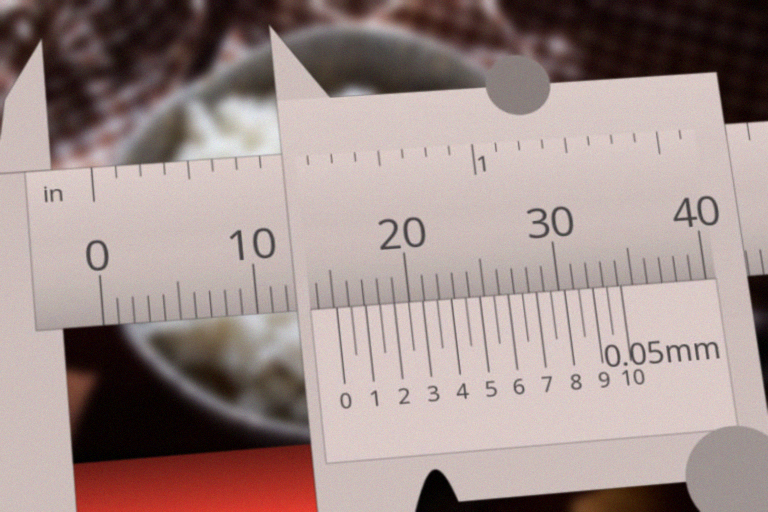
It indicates **15.2** mm
